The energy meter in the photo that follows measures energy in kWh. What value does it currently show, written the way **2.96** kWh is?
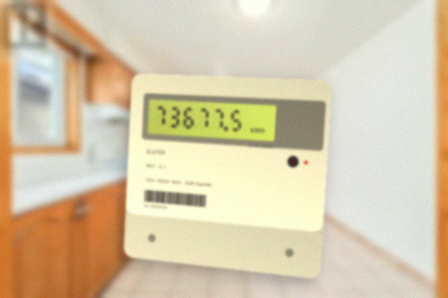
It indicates **73677.5** kWh
